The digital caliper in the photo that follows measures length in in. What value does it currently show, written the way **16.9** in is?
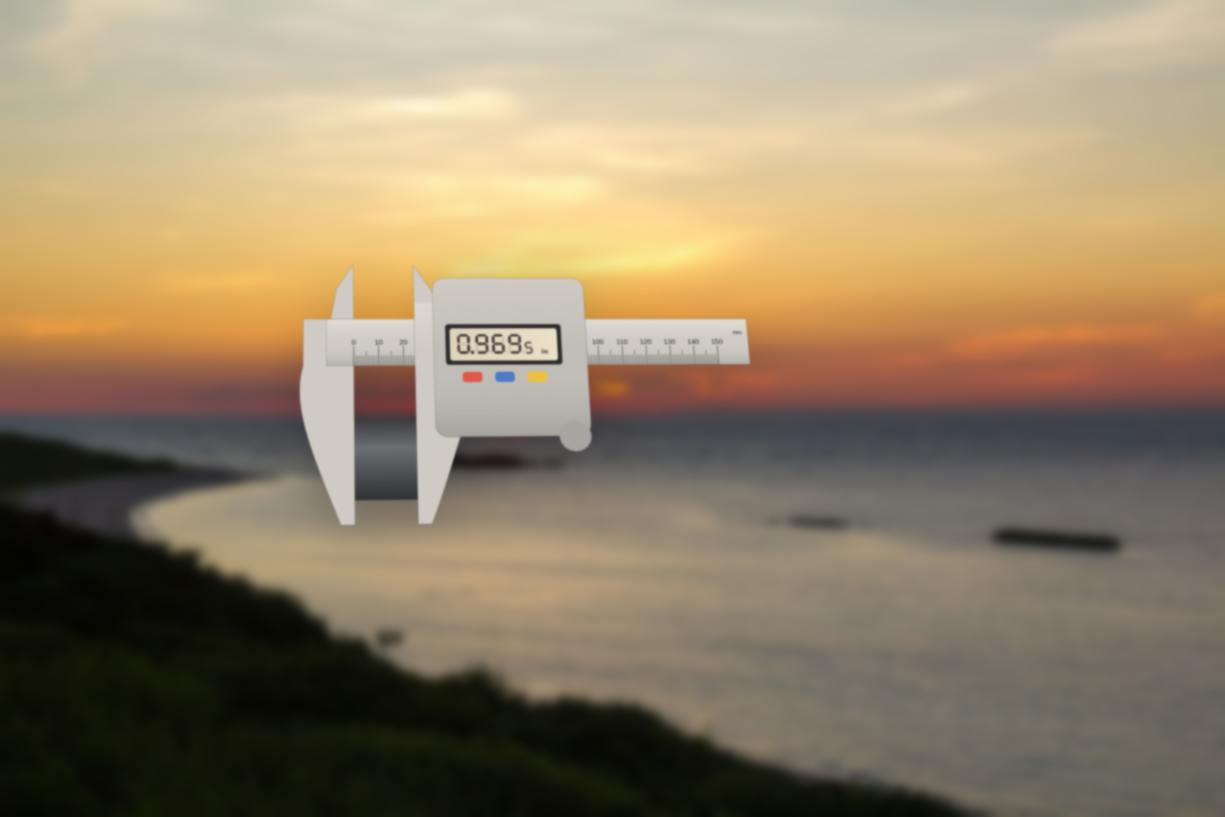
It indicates **0.9695** in
